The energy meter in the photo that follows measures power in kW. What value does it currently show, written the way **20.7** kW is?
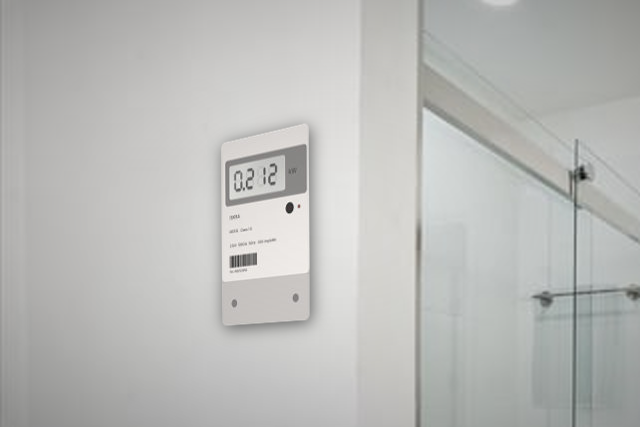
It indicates **0.212** kW
